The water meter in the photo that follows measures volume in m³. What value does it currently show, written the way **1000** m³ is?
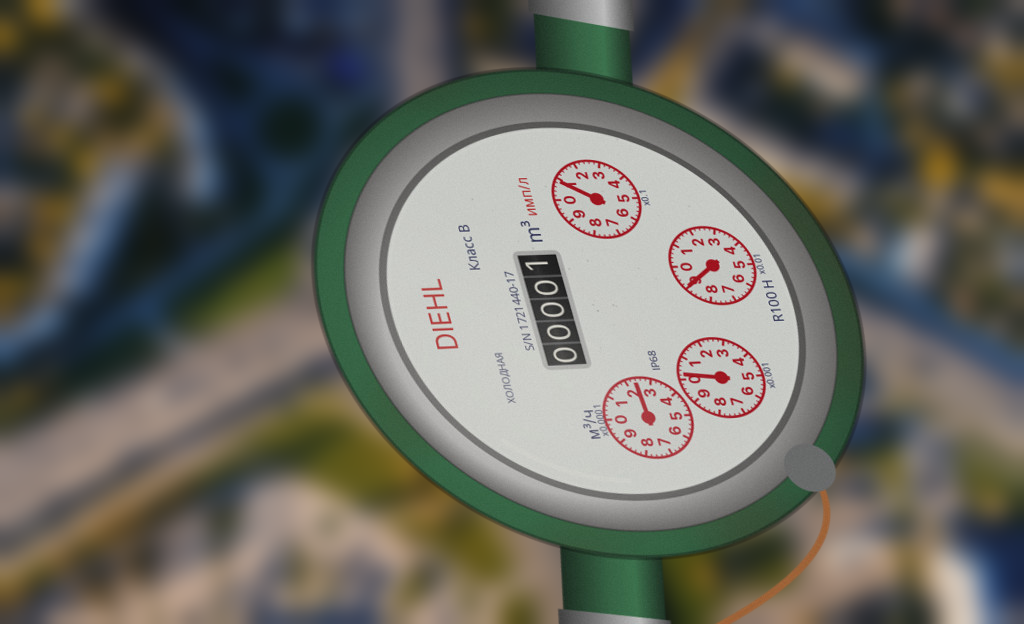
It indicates **1.0902** m³
